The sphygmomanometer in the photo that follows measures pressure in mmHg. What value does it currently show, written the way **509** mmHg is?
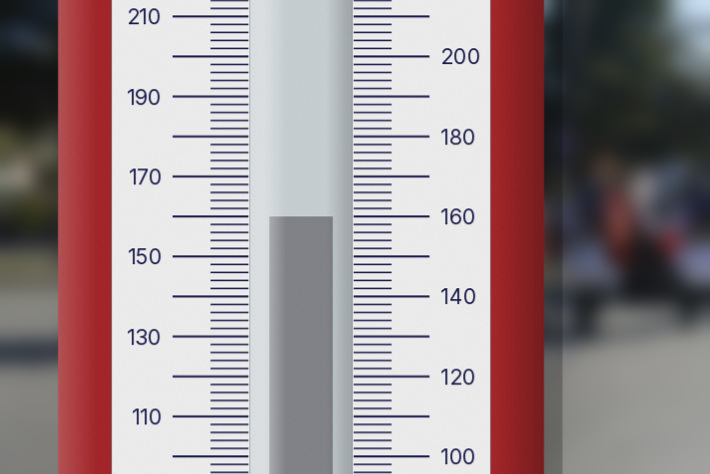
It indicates **160** mmHg
